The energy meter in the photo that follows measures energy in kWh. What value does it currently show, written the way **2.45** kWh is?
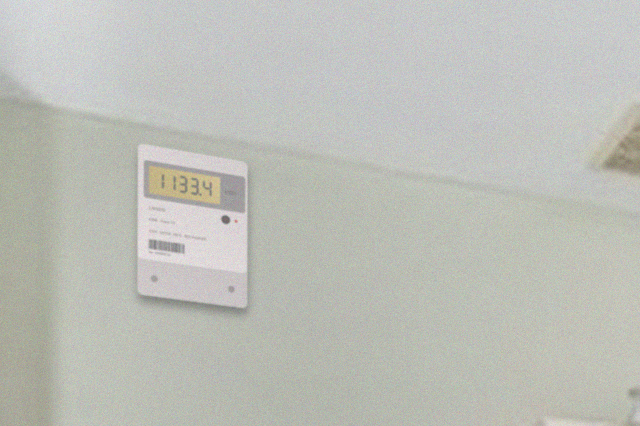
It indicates **1133.4** kWh
